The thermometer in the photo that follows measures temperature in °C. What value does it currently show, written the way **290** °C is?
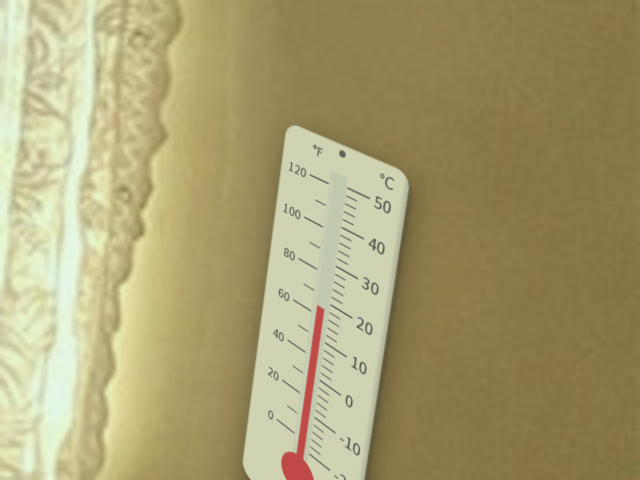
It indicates **18** °C
